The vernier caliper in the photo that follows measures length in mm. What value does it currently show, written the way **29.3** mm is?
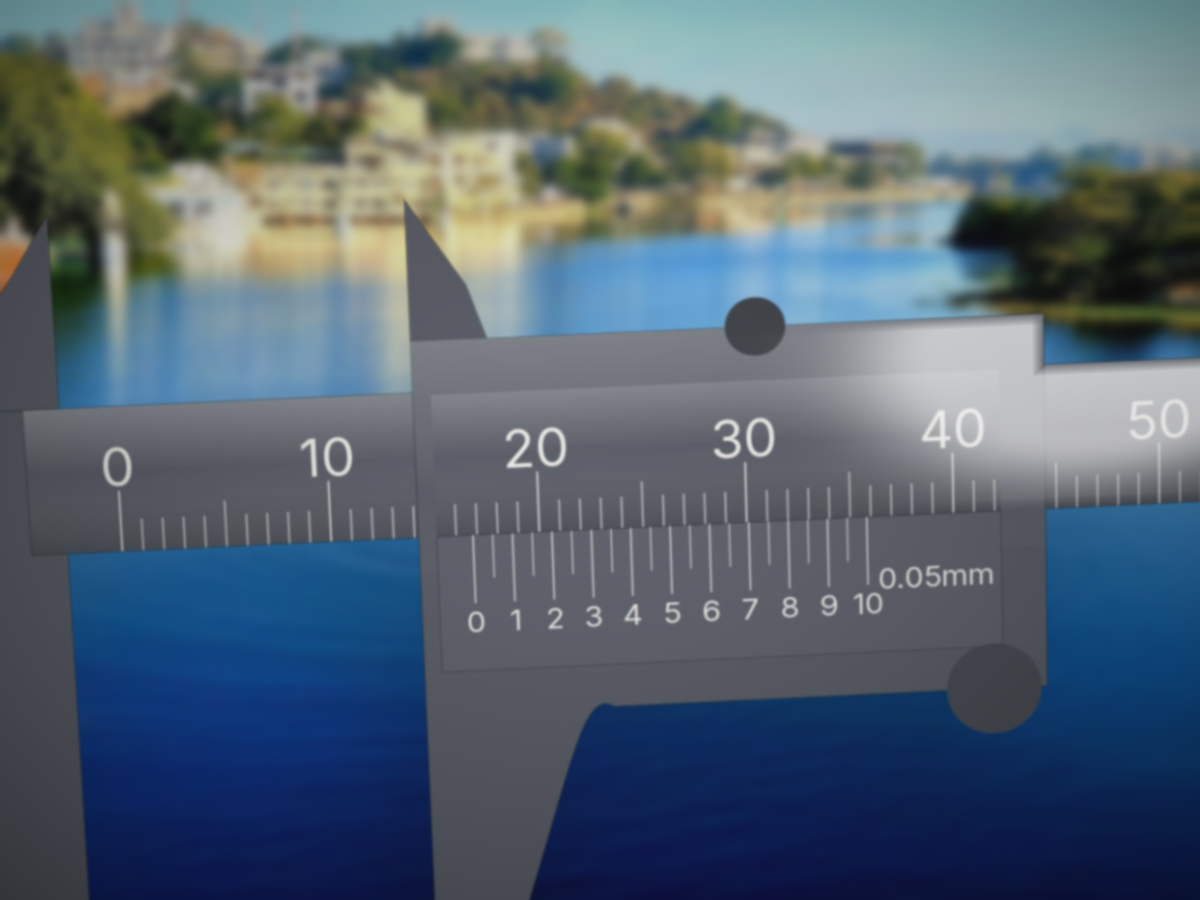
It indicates **16.8** mm
